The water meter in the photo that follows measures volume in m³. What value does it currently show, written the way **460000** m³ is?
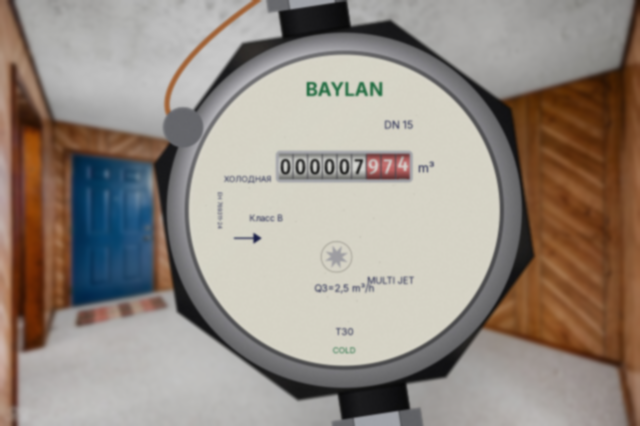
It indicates **7.974** m³
